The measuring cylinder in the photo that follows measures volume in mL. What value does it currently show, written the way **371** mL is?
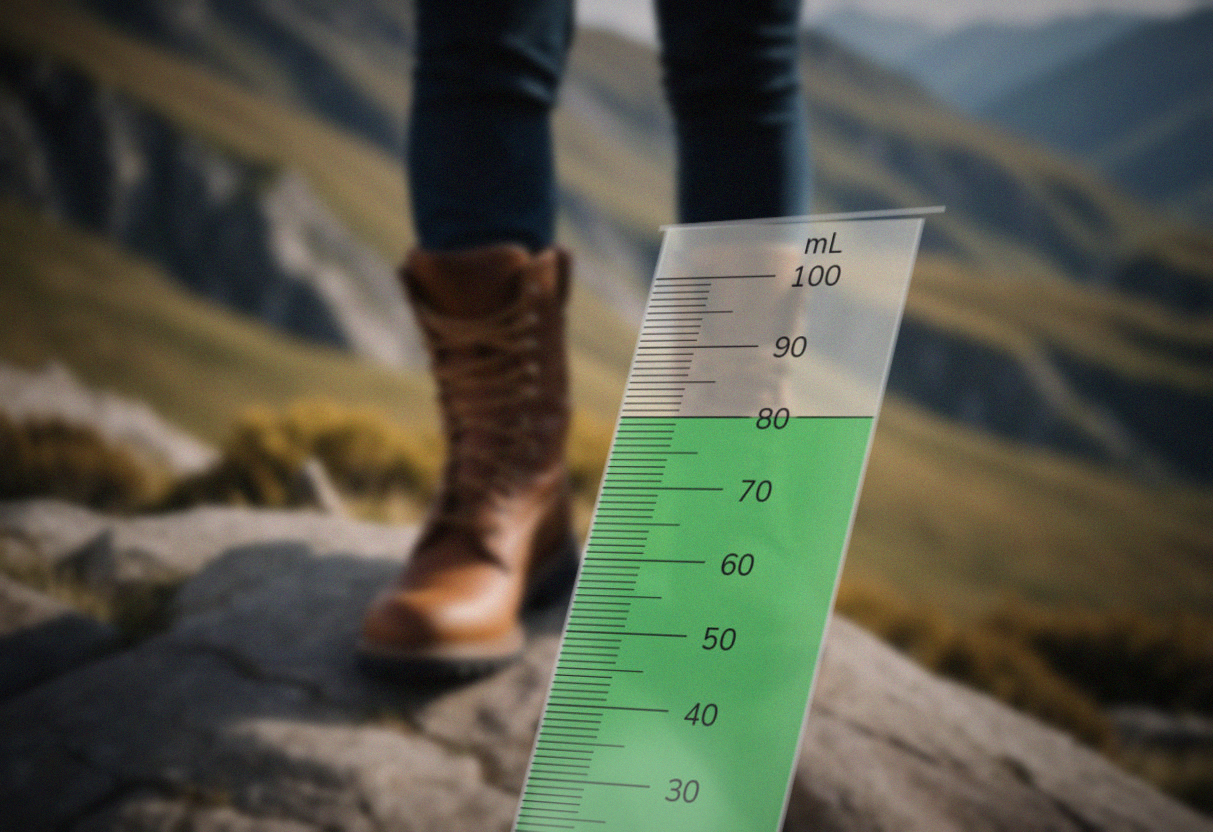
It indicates **80** mL
